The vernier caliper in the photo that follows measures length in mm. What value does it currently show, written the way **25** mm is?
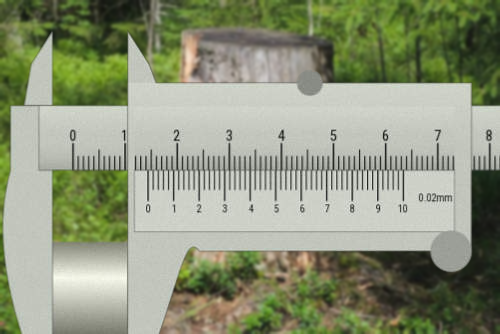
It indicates **14.4** mm
